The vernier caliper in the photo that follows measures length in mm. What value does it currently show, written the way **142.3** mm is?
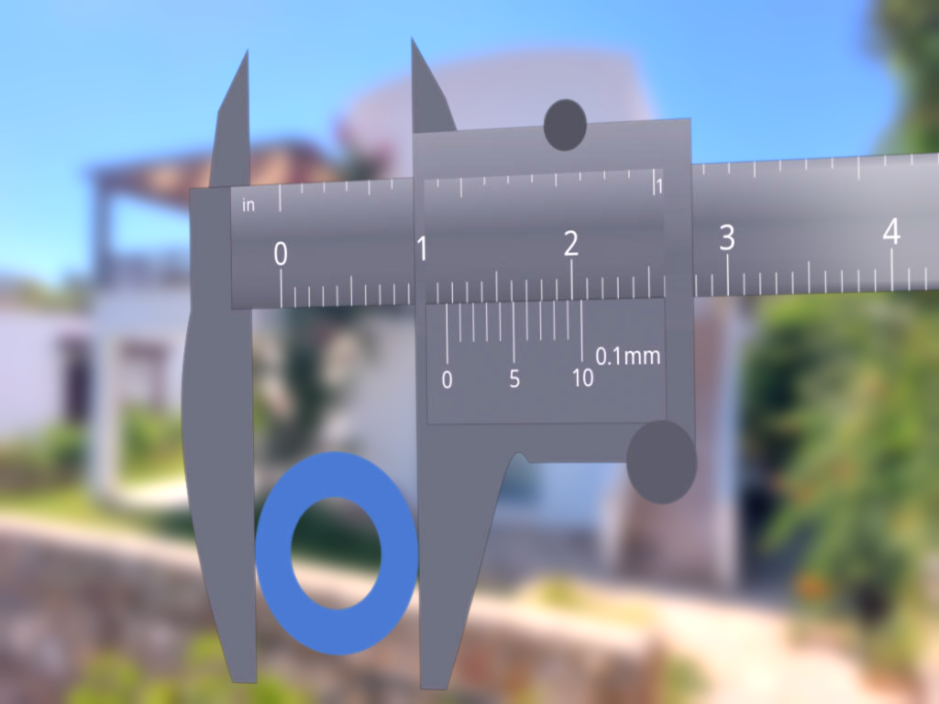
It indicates **11.6** mm
